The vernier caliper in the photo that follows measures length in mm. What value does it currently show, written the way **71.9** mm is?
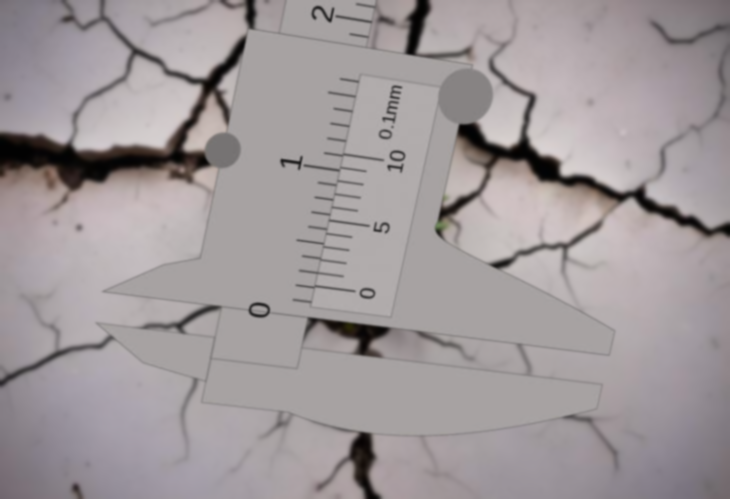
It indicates **2.1** mm
